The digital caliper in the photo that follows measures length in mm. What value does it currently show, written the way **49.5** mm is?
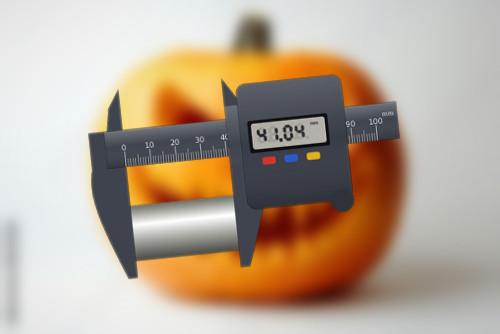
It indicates **41.04** mm
